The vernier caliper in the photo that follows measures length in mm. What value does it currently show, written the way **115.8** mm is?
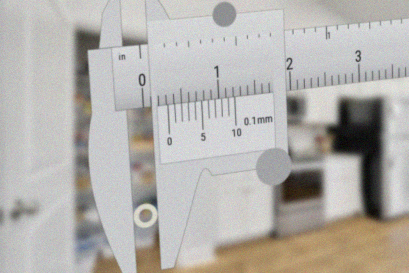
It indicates **3.2** mm
